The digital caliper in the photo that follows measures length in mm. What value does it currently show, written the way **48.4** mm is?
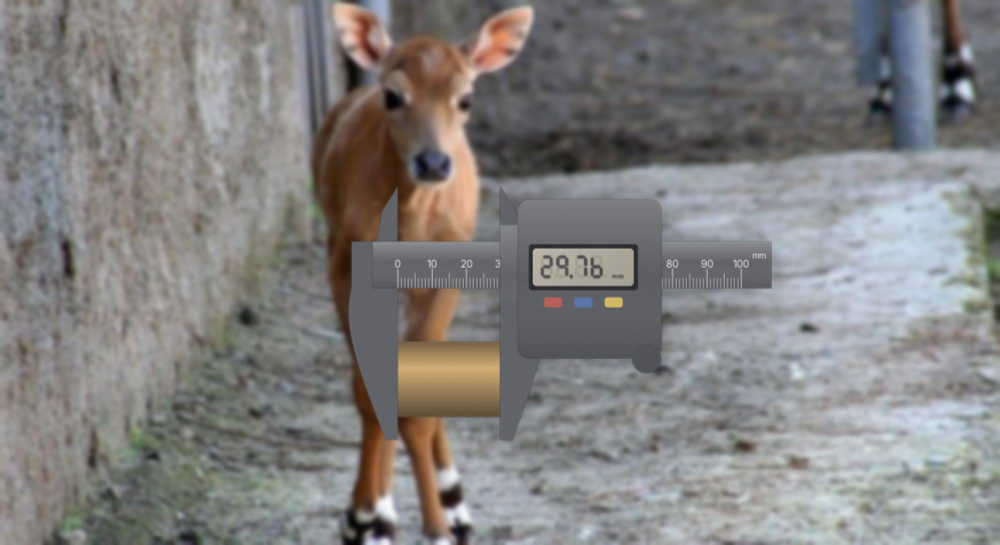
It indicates **29.76** mm
